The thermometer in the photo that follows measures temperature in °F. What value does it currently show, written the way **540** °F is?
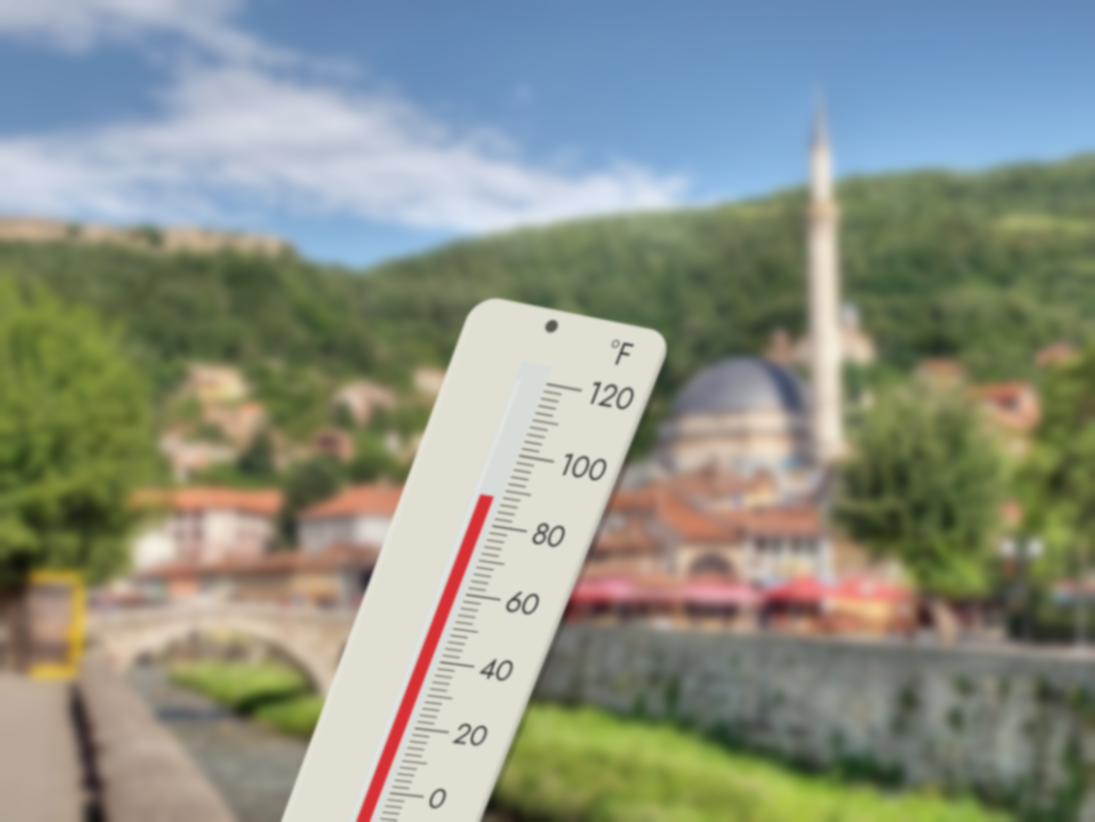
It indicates **88** °F
